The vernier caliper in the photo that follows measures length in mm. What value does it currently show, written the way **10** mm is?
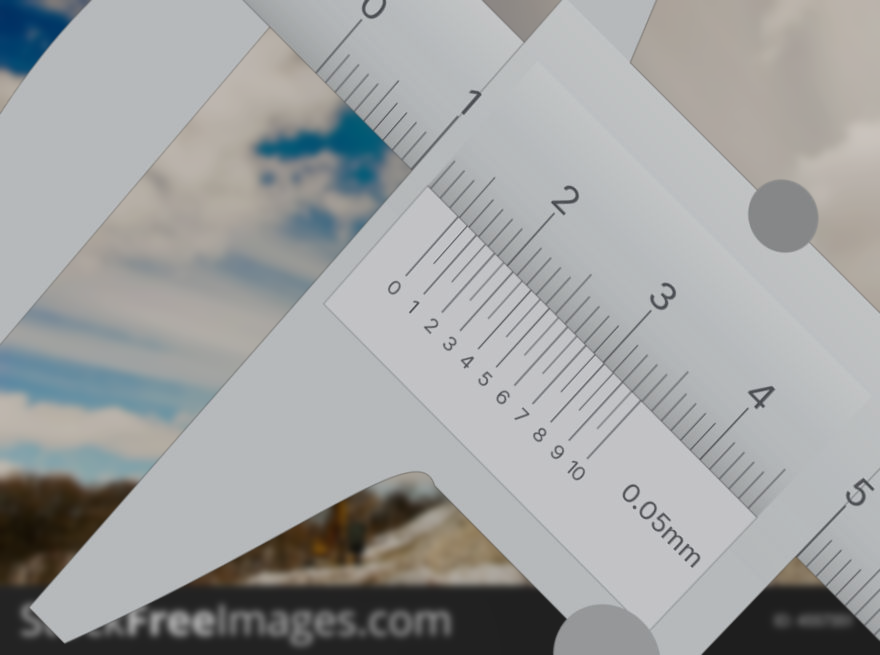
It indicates **14.9** mm
